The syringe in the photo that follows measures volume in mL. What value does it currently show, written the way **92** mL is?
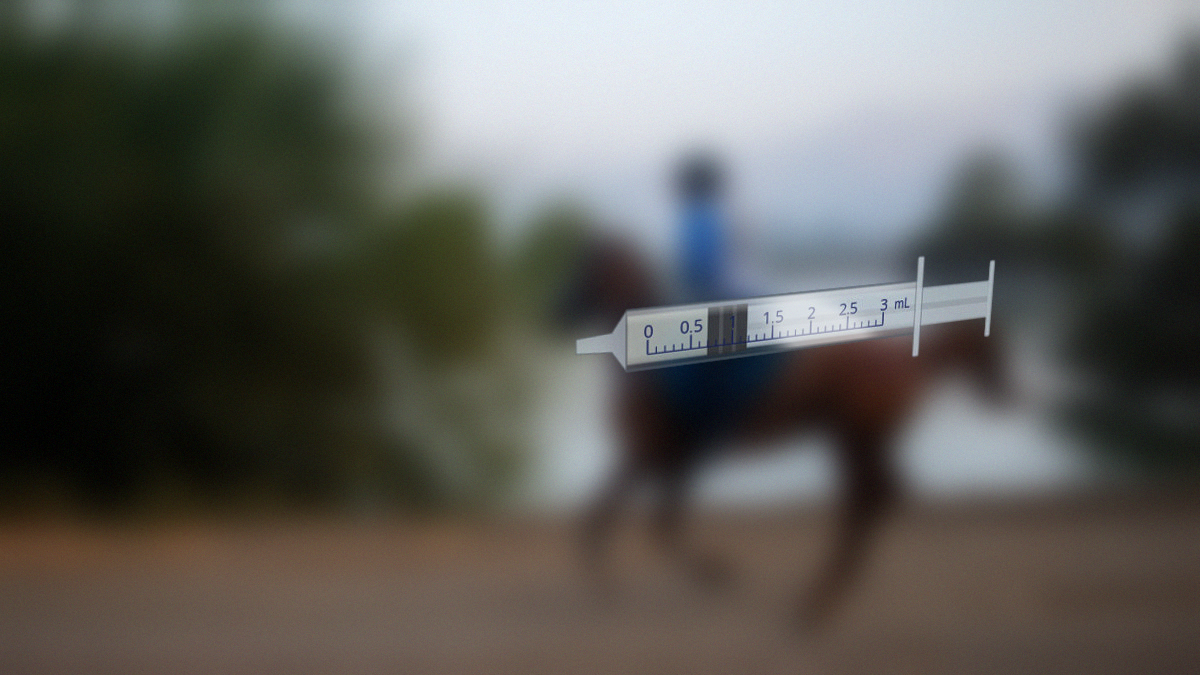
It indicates **0.7** mL
